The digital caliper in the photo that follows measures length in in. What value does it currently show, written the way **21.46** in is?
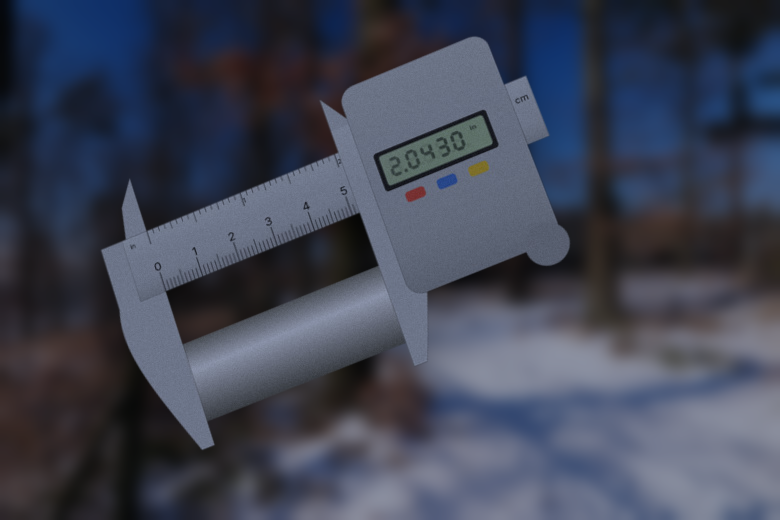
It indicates **2.0430** in
